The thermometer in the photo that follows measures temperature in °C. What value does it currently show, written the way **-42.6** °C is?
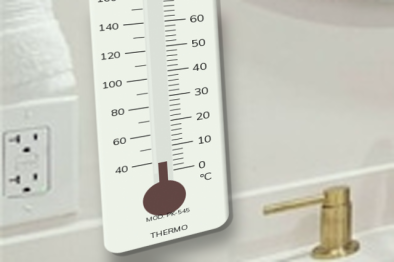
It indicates **4** °C
